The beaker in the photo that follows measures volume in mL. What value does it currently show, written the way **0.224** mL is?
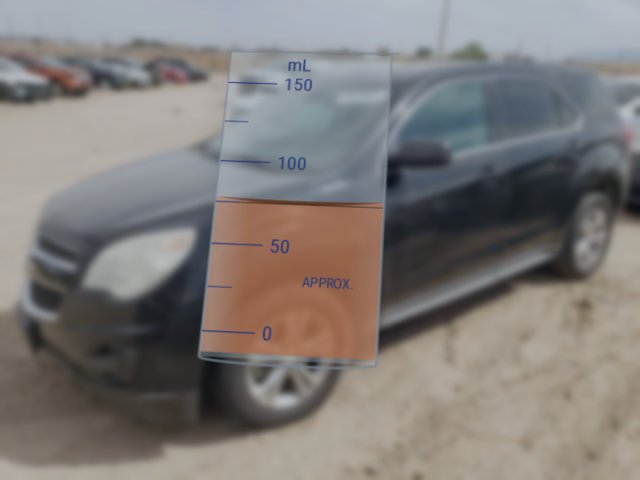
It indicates **75** mL
